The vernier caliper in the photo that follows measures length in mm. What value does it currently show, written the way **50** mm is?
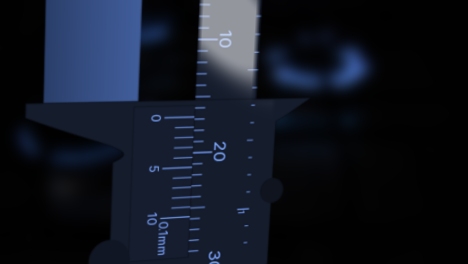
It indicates **16.8** mm
